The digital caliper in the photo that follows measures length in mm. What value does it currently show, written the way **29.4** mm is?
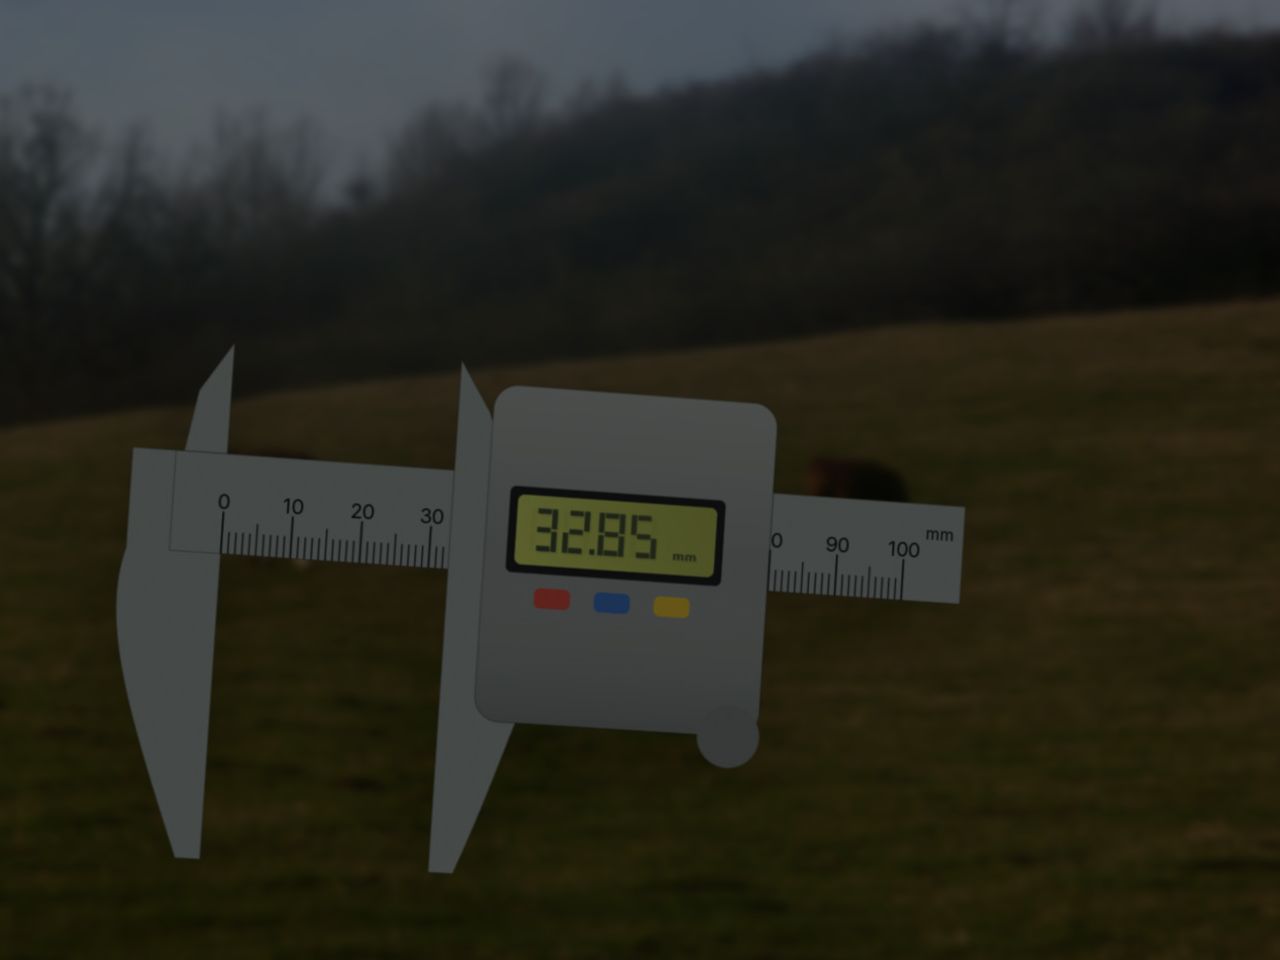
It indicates **32.85** mm
